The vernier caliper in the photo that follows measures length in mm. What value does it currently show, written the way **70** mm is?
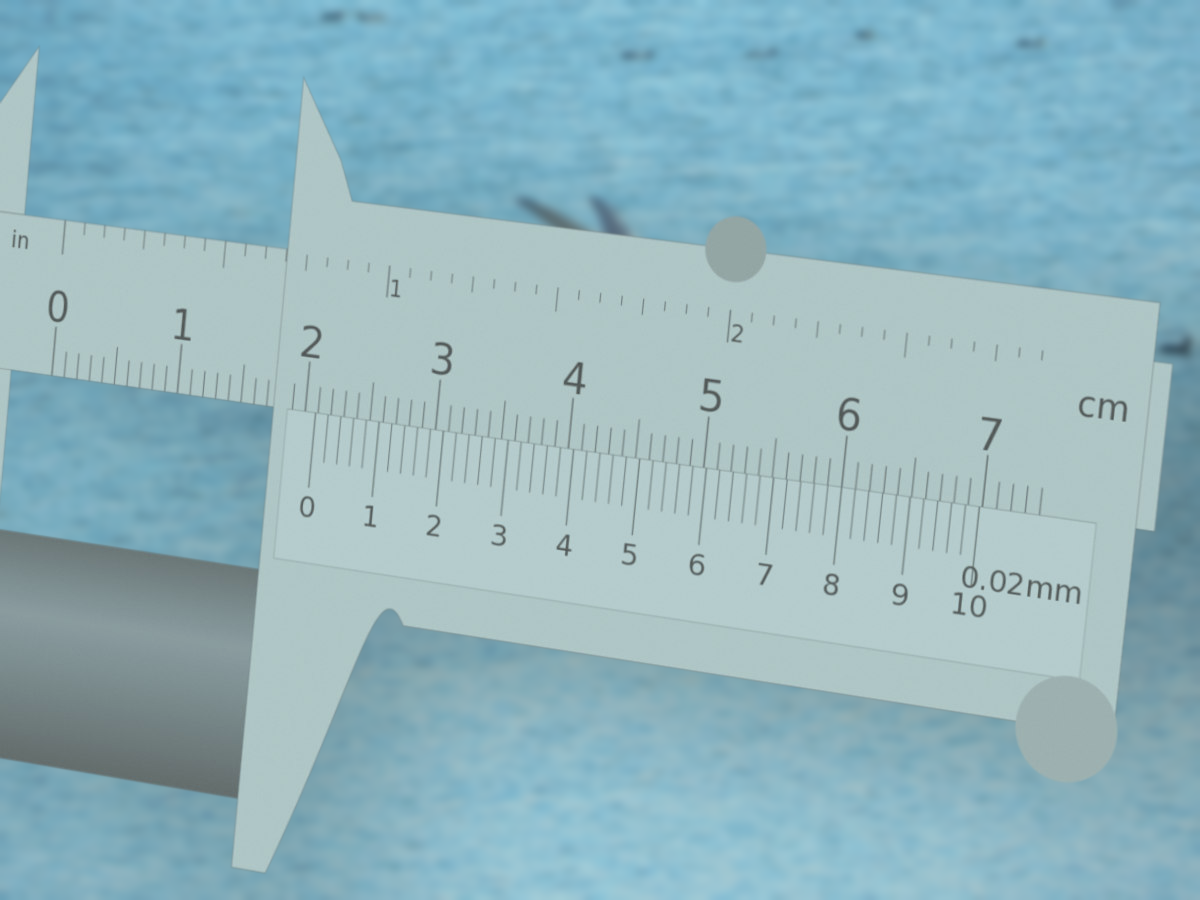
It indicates **20.8** mm
